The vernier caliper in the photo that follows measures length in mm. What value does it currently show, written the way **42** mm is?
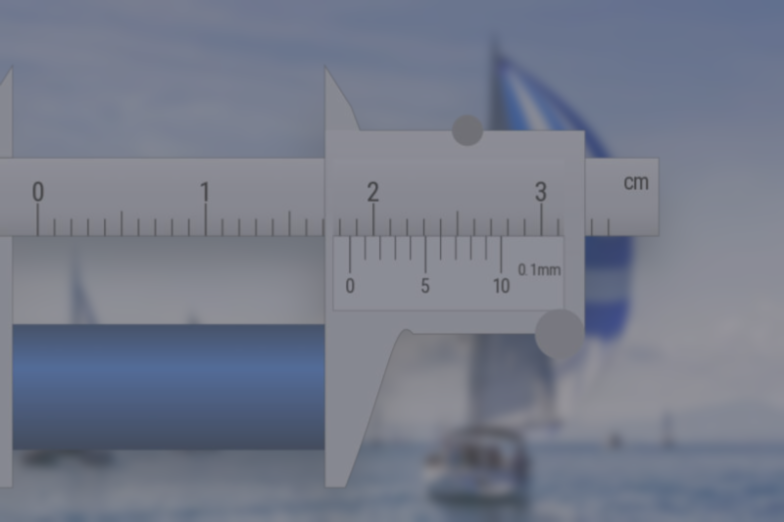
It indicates **18.6** mm
